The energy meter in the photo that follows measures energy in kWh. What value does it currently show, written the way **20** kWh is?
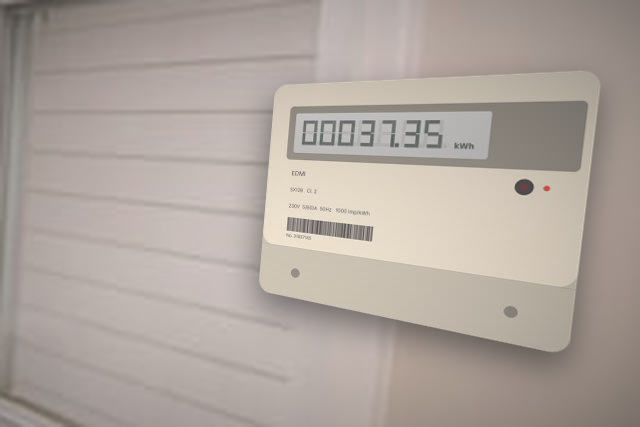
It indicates **37.35** kWh
